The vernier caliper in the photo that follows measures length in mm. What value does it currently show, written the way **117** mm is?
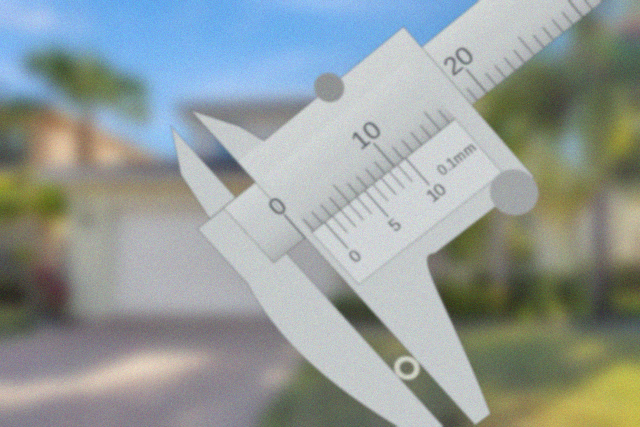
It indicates **2.2** mm
